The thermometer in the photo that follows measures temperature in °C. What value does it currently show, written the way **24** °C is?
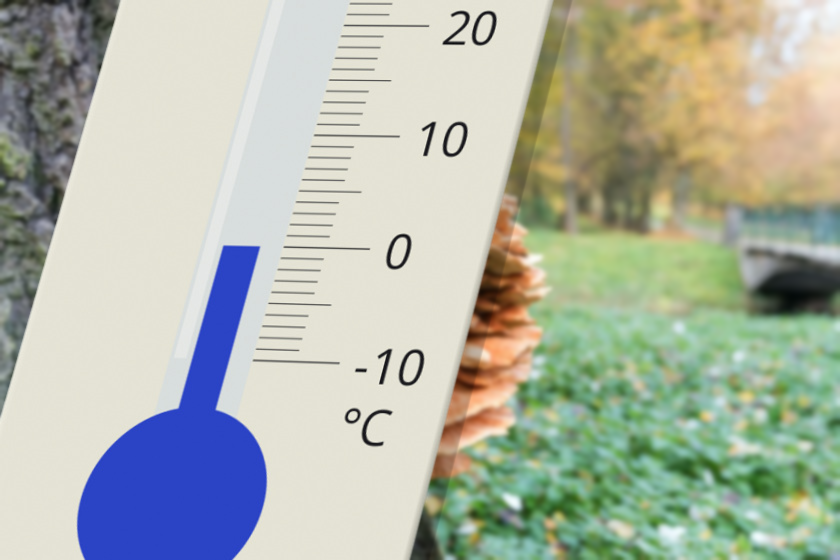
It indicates **0** °C
